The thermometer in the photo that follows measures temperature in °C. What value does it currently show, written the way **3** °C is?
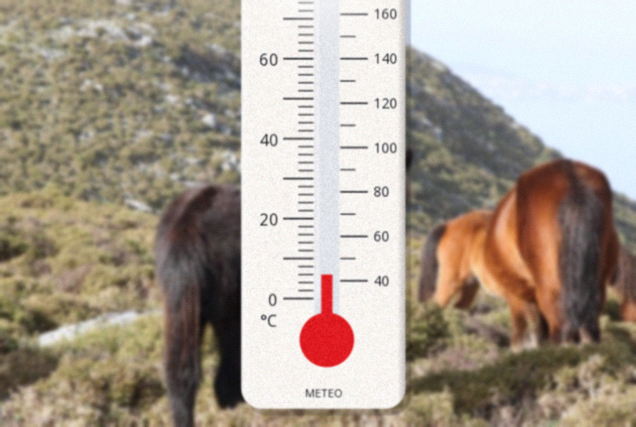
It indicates **6** °C
